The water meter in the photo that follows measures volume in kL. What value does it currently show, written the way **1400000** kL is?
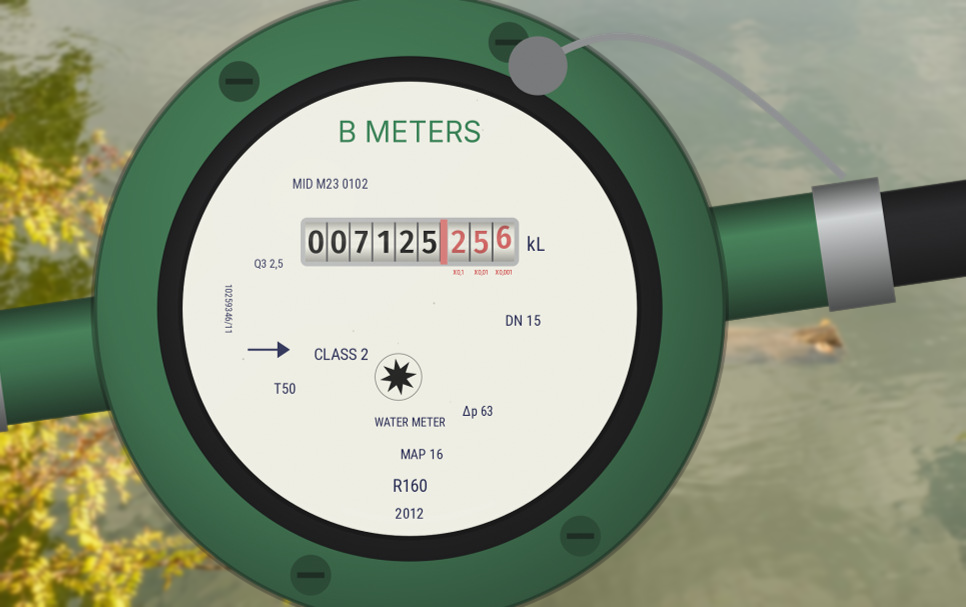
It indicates **7125.256** kL
